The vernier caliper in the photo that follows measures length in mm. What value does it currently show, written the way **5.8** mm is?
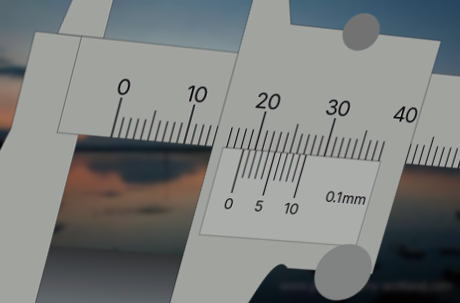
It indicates **18.4** mm
